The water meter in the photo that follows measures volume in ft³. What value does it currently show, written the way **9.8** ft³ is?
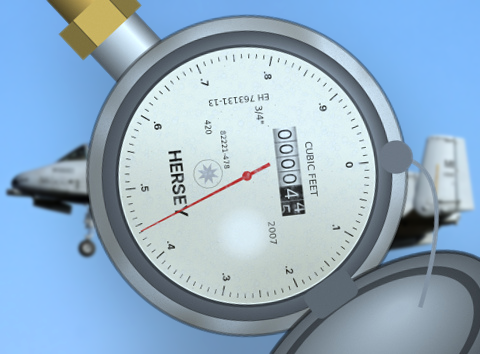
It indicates **44.44** ft³
